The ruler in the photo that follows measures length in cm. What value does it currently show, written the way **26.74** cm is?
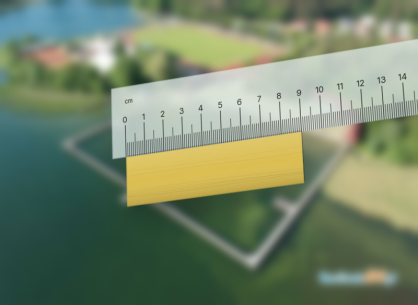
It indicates **9** cm
